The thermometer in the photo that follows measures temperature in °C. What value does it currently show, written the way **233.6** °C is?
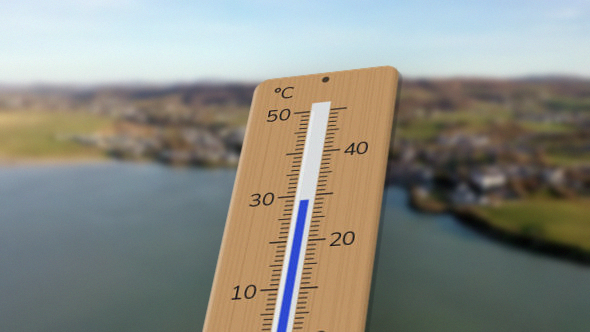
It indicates **29** °C
